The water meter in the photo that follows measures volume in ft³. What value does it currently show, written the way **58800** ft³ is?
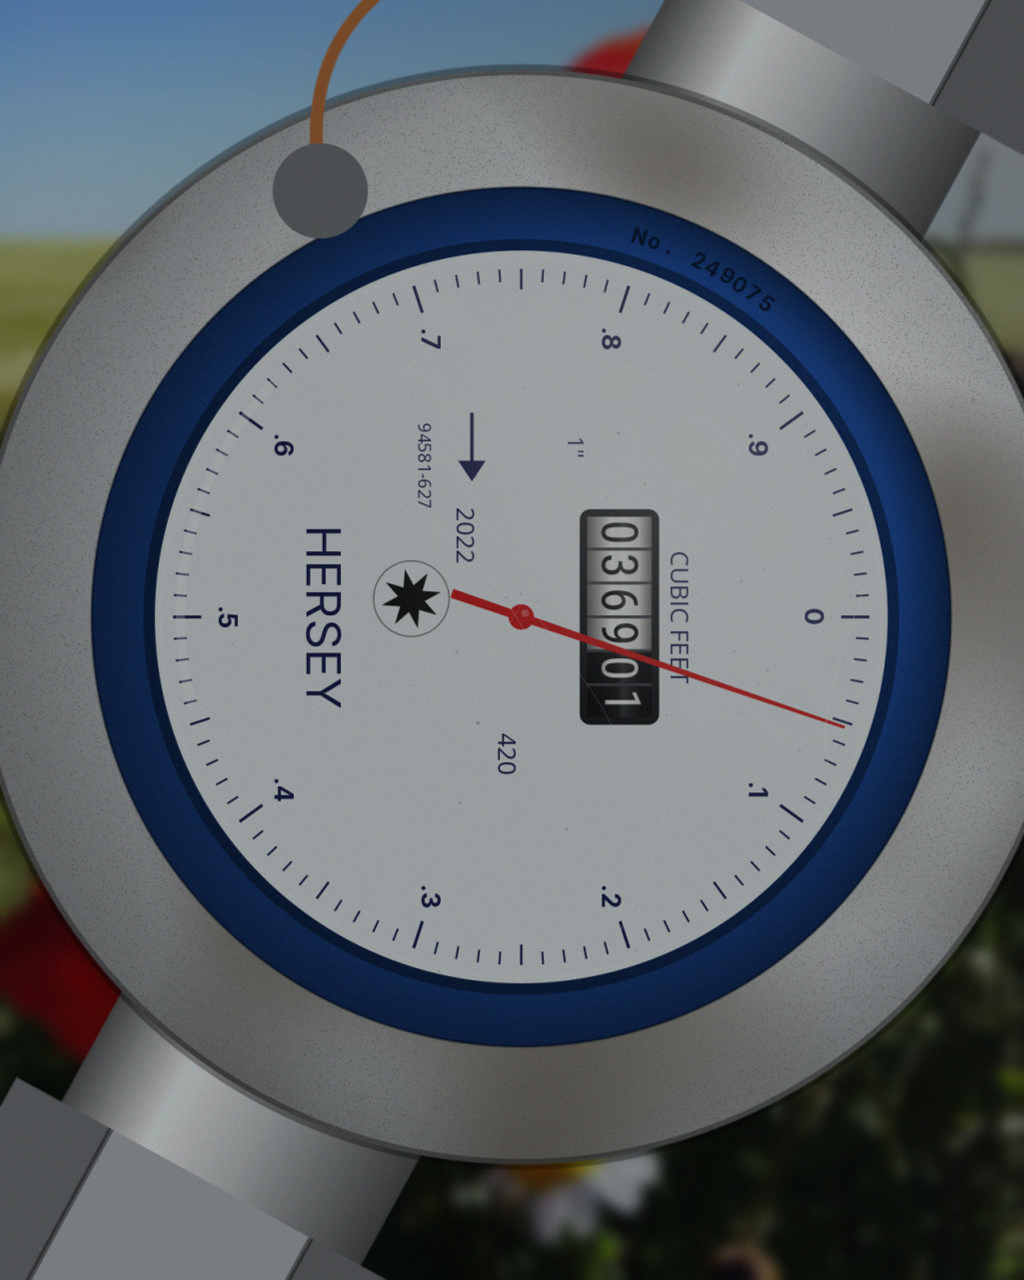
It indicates **36901.05** ft³
